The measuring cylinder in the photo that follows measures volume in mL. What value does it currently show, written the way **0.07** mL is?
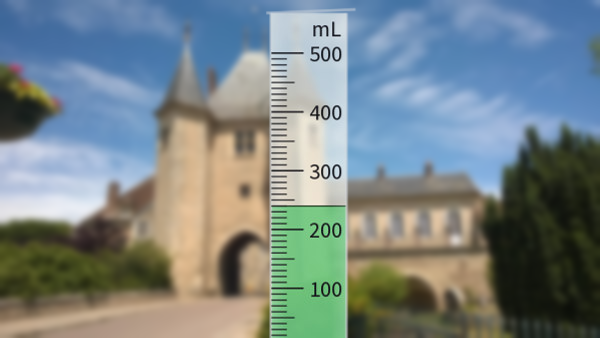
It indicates **240** mL
